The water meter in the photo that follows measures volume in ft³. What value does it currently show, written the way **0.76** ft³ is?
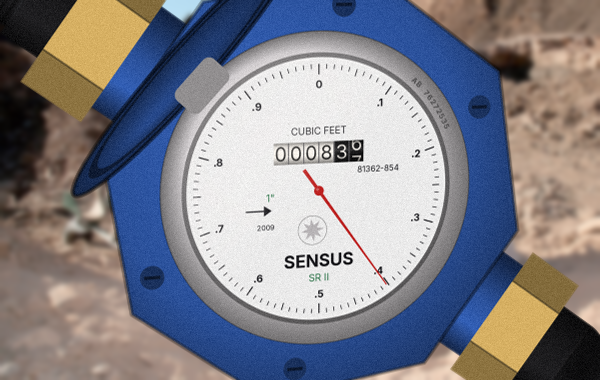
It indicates **836.40** ft³
